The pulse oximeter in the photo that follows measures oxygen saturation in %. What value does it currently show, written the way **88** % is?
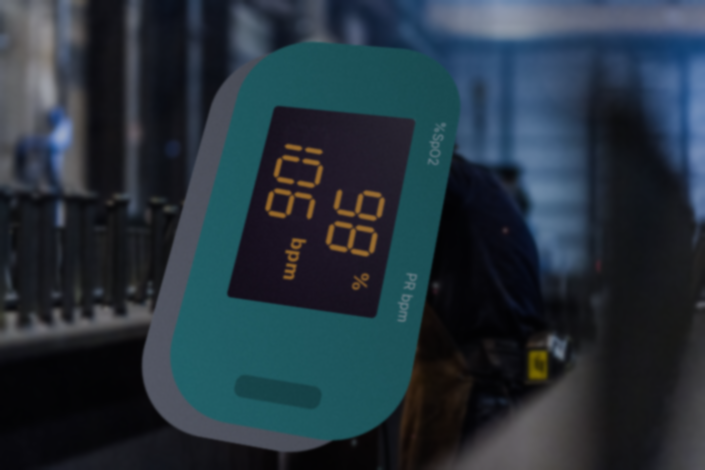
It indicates **98** %
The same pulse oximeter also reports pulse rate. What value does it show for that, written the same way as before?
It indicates **106** bpm
